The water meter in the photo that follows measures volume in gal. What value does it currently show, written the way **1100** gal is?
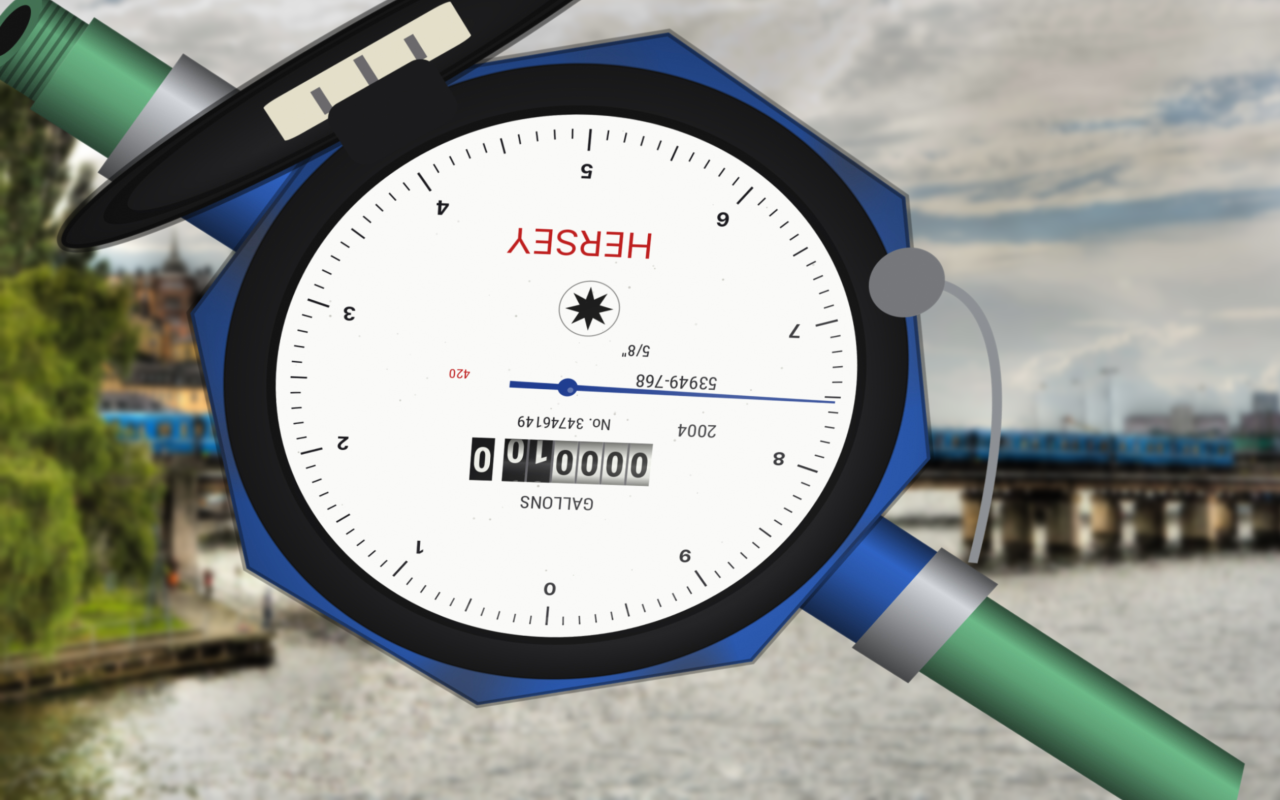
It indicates **97.5** gal
